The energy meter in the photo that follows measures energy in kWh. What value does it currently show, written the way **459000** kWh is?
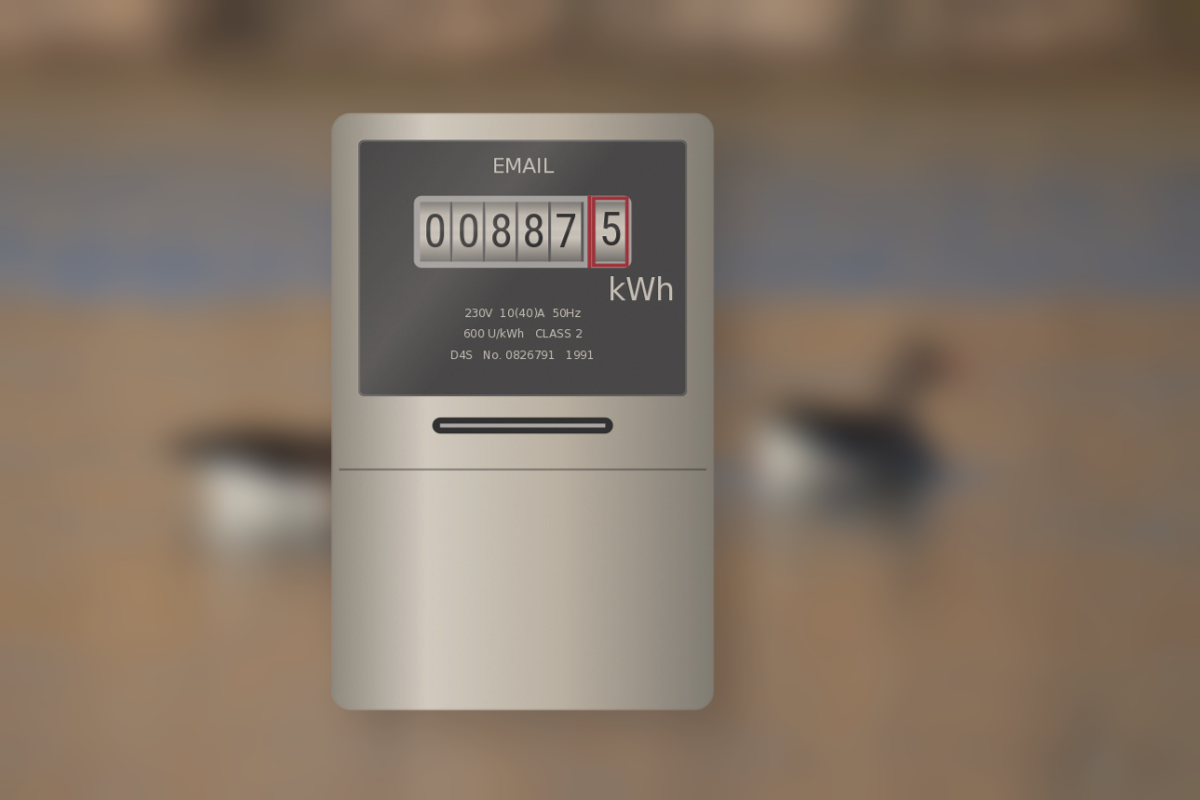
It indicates **887.5** kWh
